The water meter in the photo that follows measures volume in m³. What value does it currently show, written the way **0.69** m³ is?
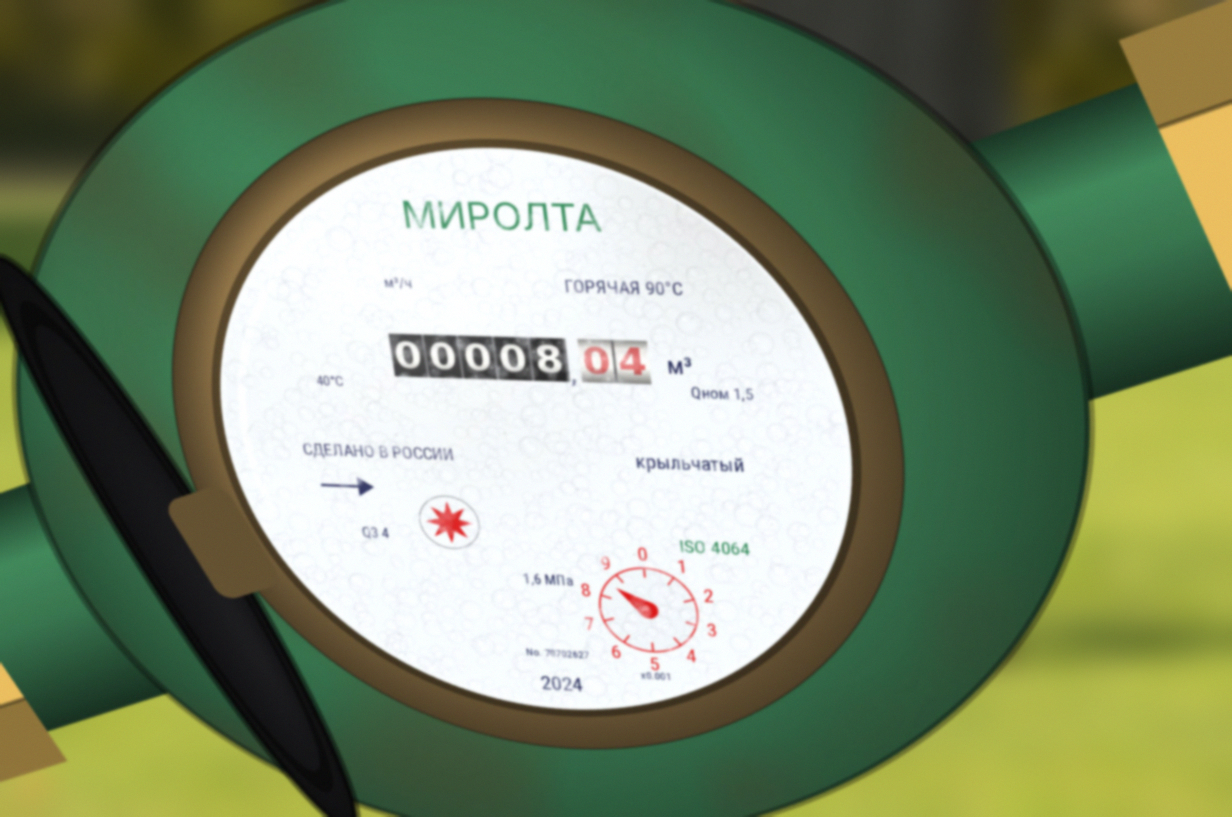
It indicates **8.048** m³
